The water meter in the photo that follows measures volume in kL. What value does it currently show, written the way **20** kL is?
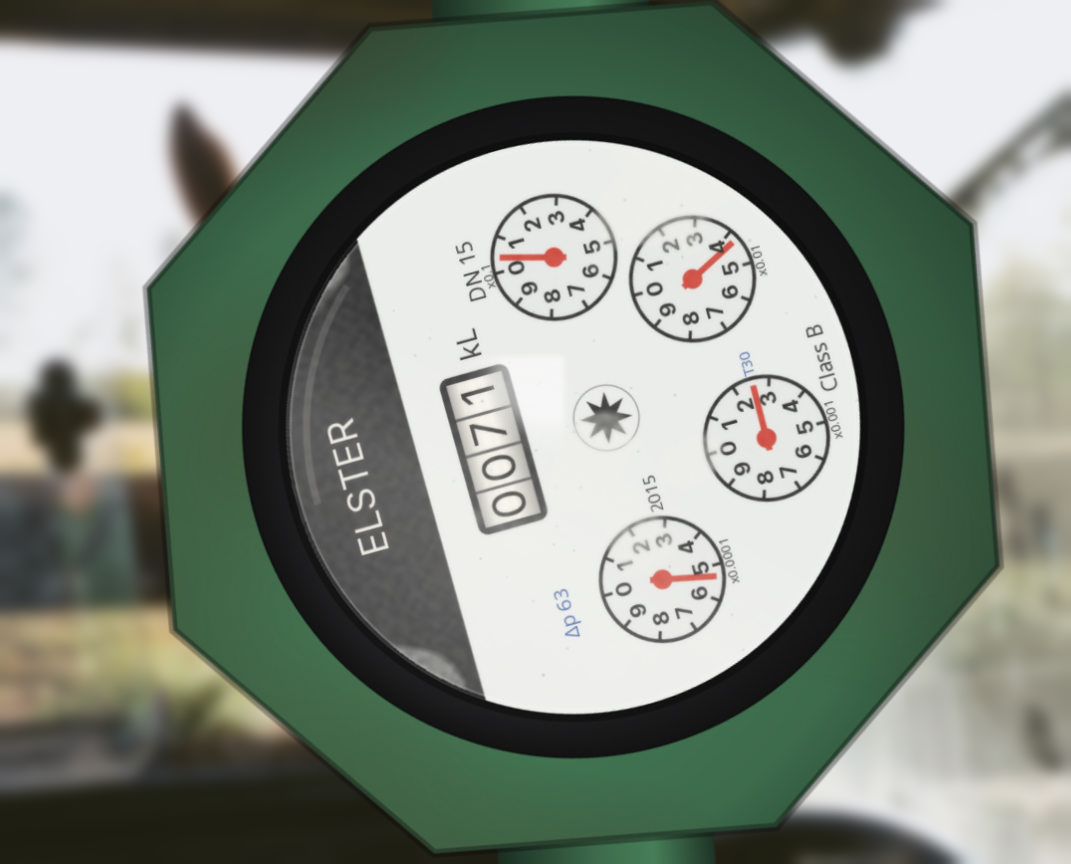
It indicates **71.0425** kL
